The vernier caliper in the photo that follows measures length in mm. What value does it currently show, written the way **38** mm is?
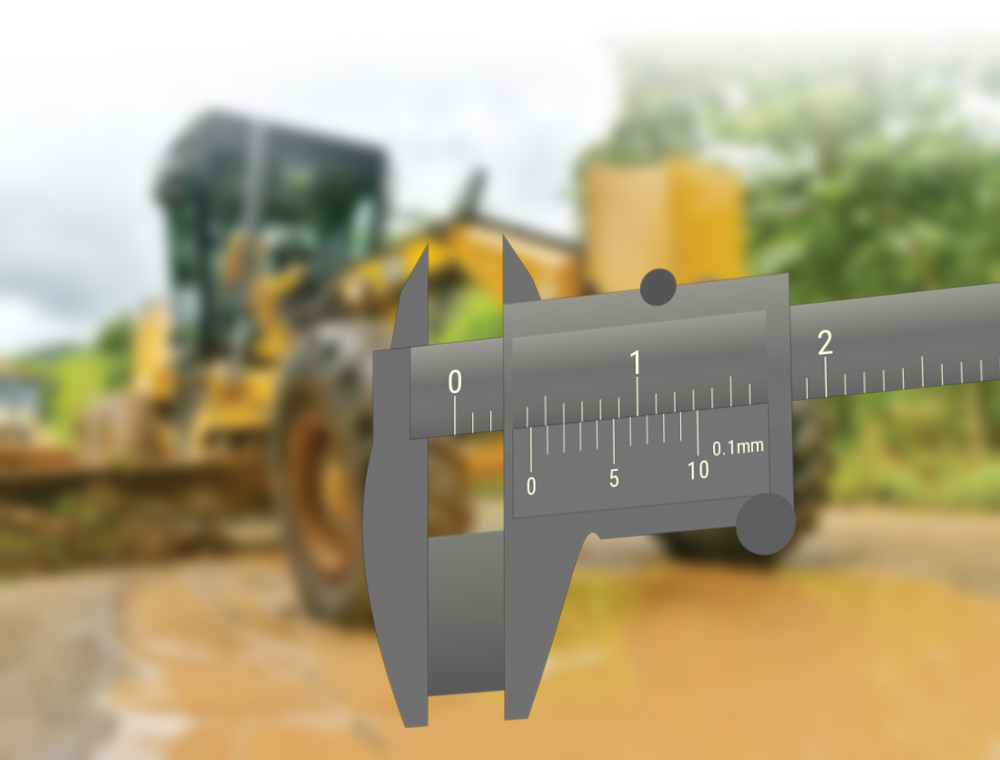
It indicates **4.2** mm
